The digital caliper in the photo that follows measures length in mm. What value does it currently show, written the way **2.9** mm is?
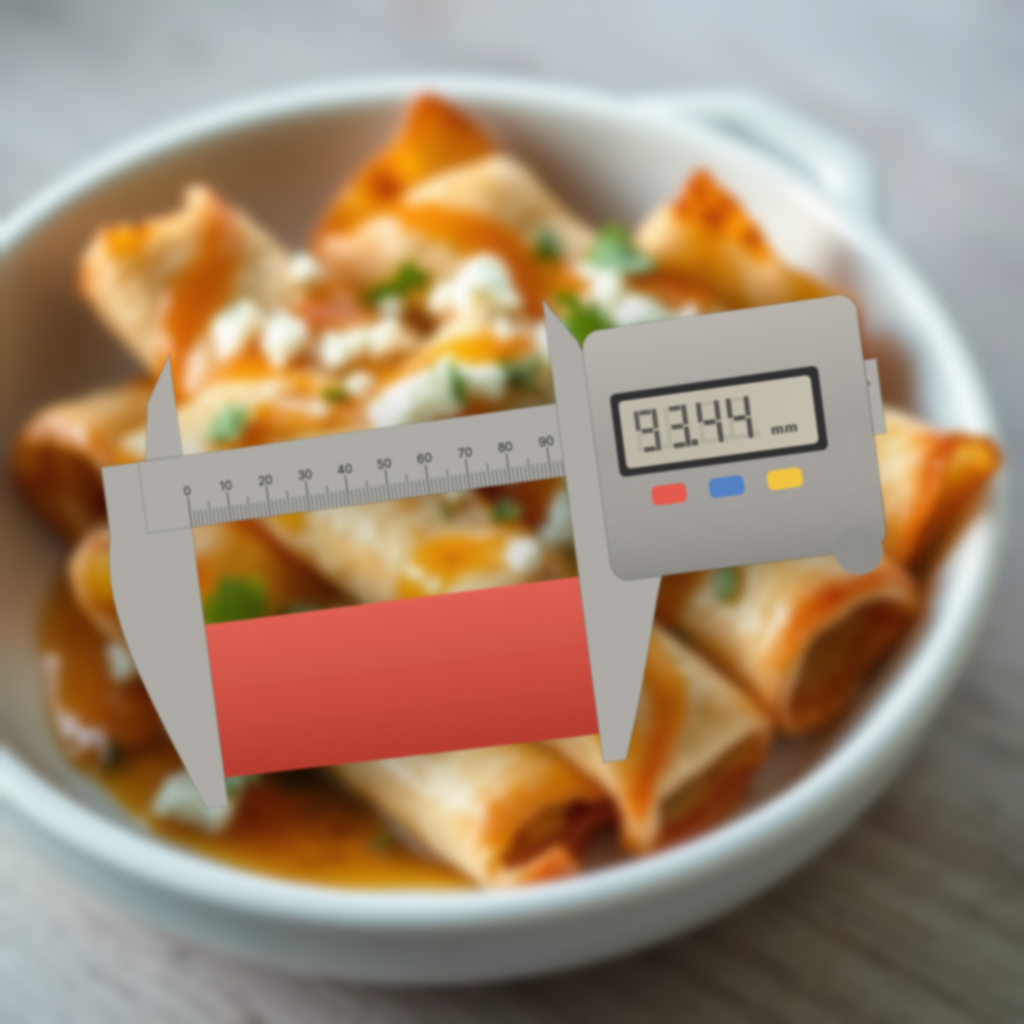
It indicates **93.44** mm
